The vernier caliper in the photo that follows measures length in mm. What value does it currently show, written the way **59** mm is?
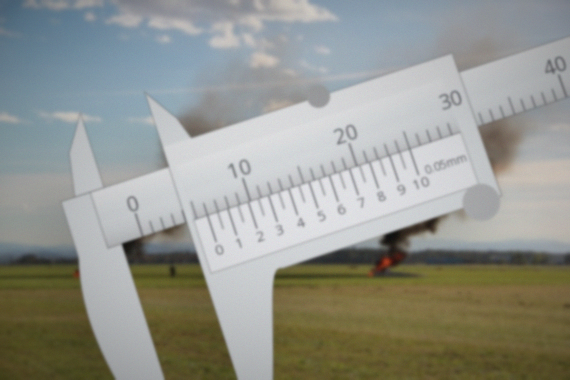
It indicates **6.0** mm
